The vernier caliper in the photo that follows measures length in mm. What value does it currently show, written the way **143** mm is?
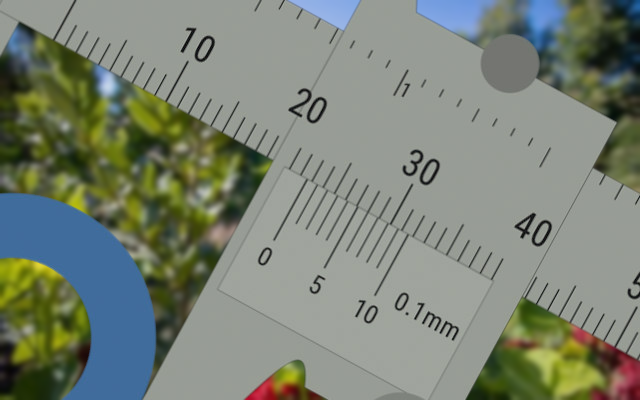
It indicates **22.6** mm
